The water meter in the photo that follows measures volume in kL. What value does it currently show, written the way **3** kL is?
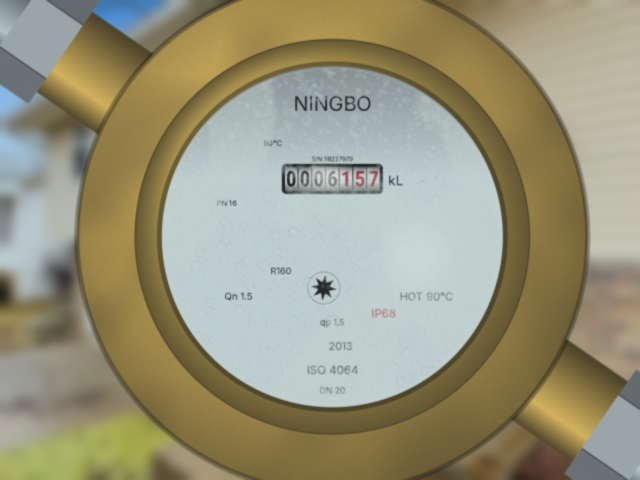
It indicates **6.157** kL
